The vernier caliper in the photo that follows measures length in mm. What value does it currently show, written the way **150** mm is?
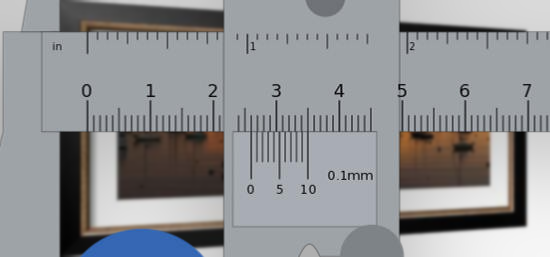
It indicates **26.0** mm
